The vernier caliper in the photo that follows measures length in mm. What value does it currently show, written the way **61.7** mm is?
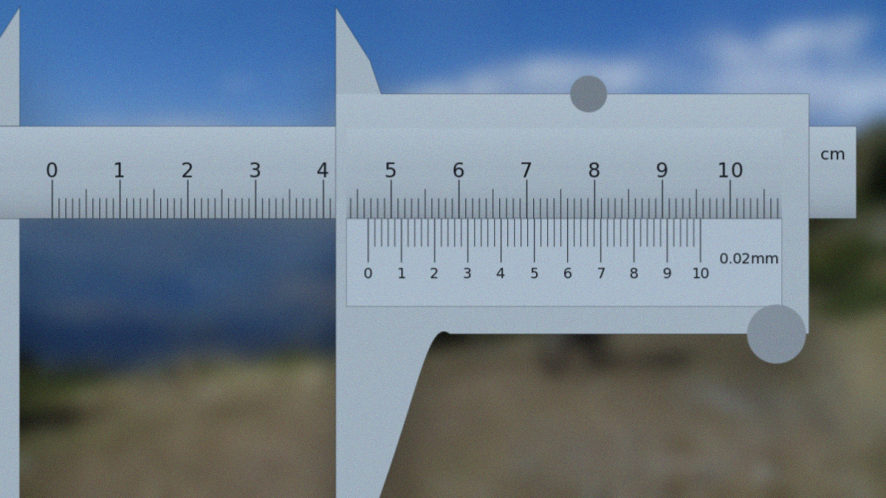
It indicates **46.6** mm
